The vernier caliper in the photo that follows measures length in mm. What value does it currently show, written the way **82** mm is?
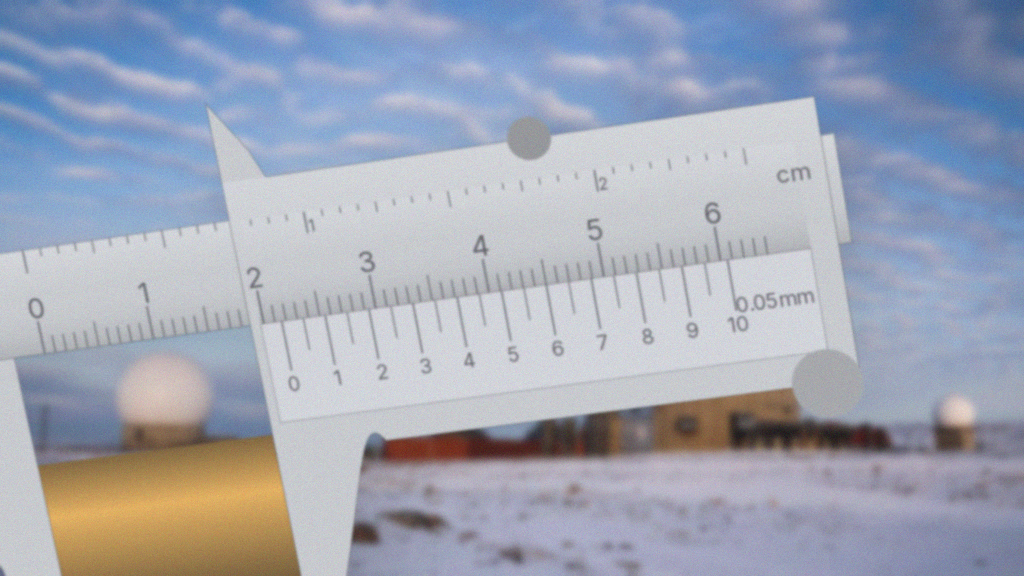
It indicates **21.6** mm
